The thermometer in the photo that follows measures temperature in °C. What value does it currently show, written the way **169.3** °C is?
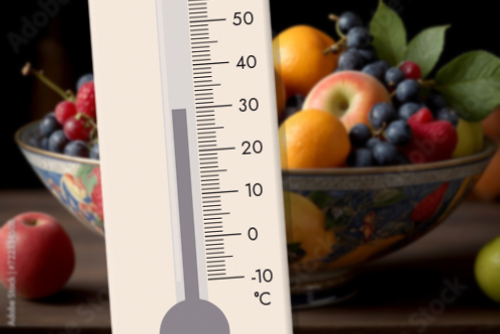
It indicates **30** °C
